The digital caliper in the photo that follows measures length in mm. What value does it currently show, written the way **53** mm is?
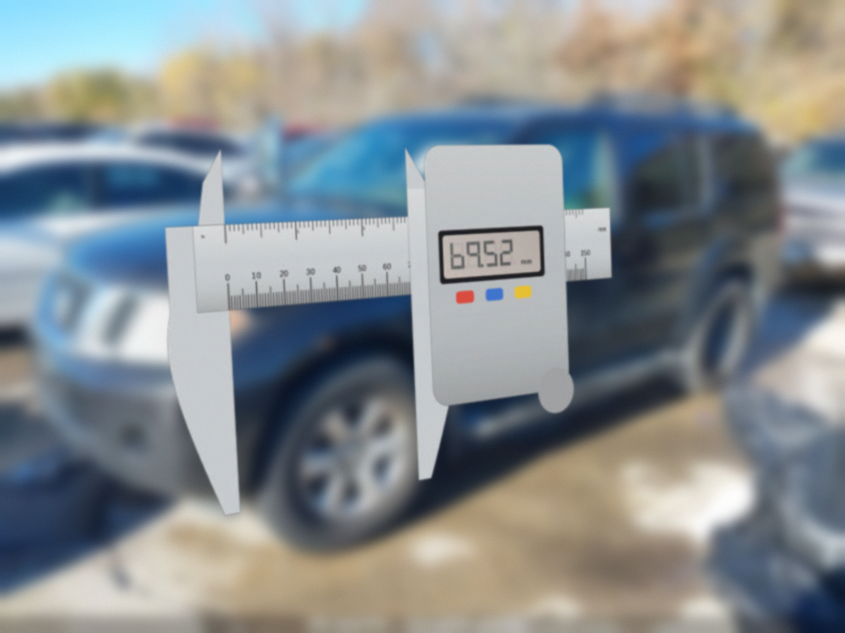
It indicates **69.52** mm
